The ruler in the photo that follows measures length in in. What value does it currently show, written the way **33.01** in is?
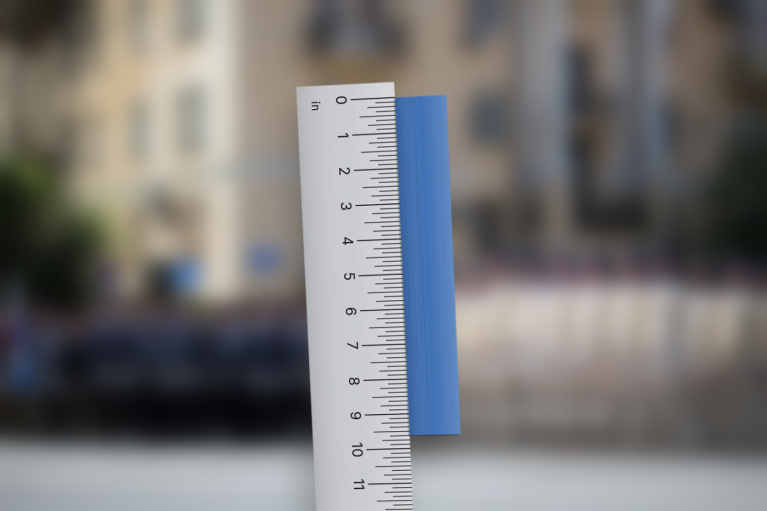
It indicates **9.625** in
